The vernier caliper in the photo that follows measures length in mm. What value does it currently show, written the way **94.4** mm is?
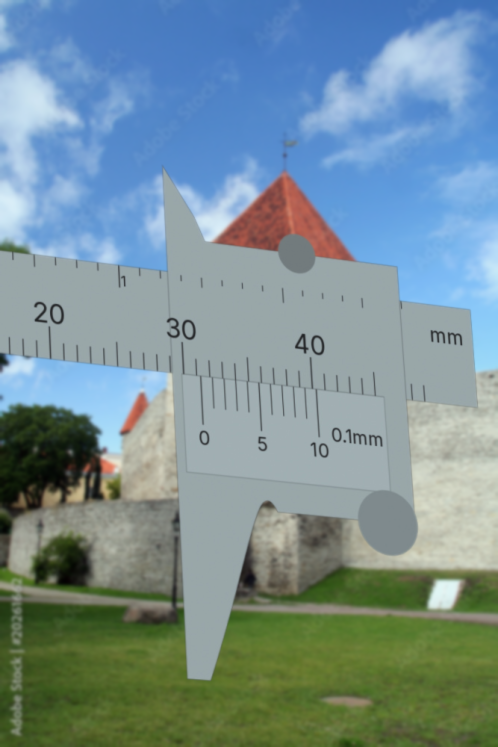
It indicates **31.3** mm
